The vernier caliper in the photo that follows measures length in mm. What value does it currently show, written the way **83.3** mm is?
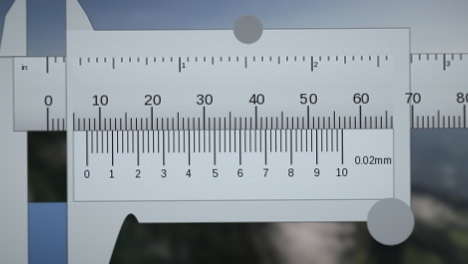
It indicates **7.5** mm
